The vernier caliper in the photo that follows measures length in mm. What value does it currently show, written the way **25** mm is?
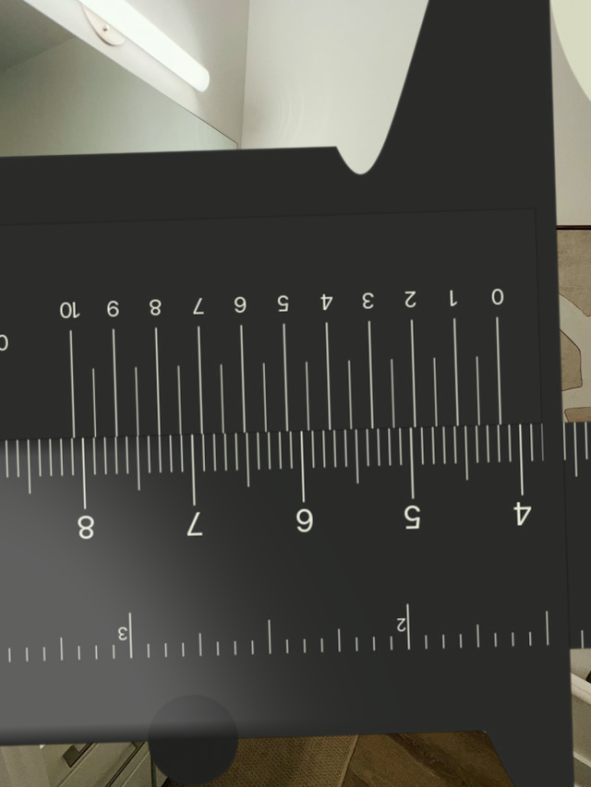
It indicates **41.8** mm
